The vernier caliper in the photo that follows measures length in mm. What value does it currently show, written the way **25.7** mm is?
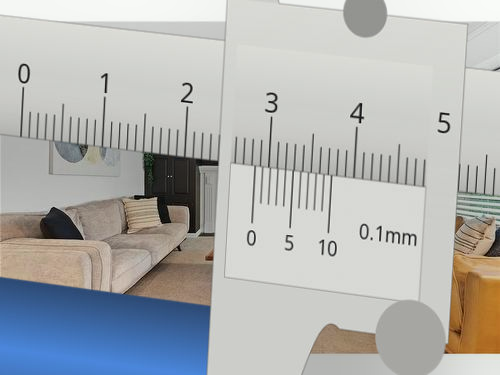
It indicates **28.4** mm
